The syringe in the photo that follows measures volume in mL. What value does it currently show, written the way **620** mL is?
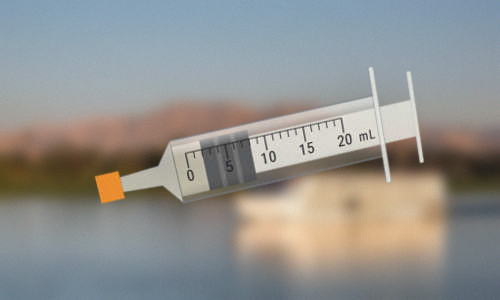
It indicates **2** mL
